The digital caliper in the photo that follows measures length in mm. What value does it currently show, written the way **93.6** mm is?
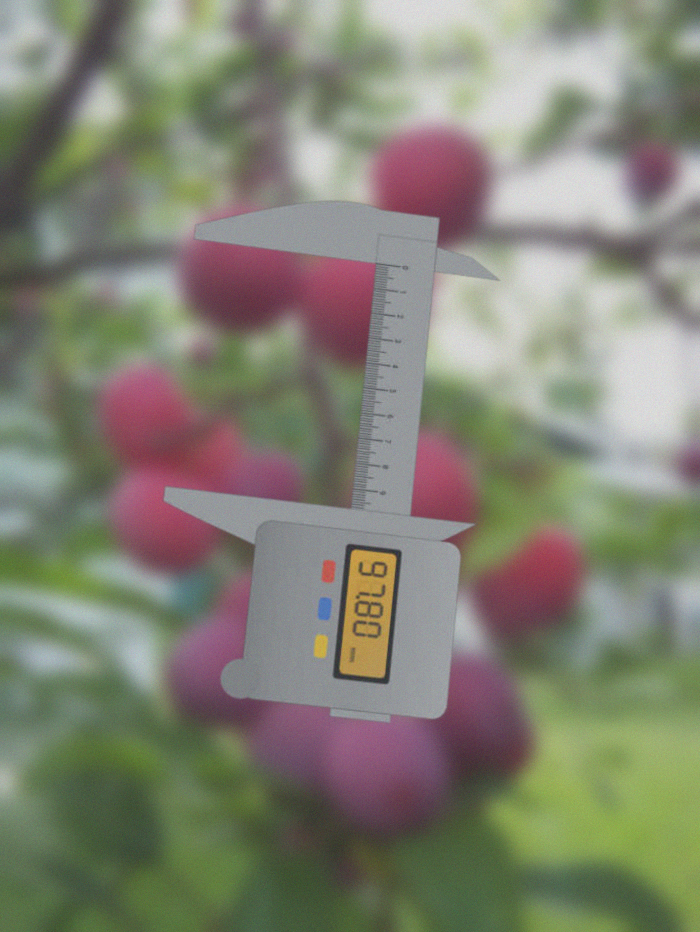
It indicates **97.80** mm
